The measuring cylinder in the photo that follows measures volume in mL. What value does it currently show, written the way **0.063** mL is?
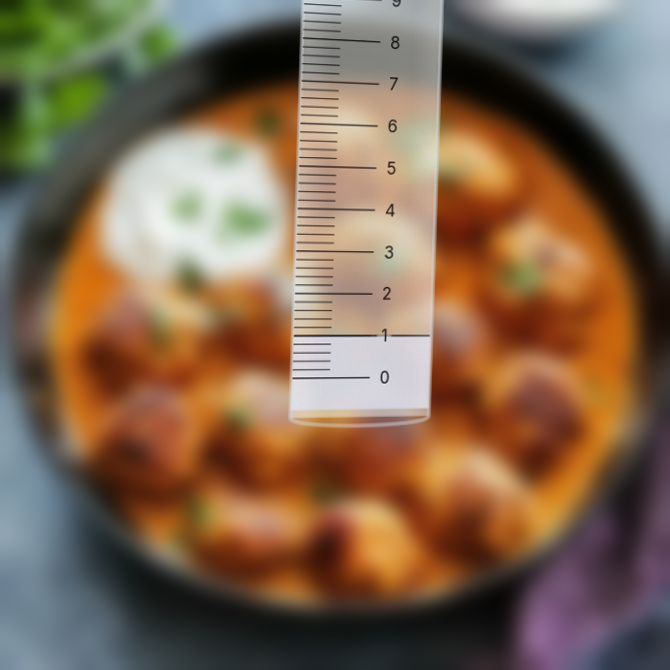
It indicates **1** mL
